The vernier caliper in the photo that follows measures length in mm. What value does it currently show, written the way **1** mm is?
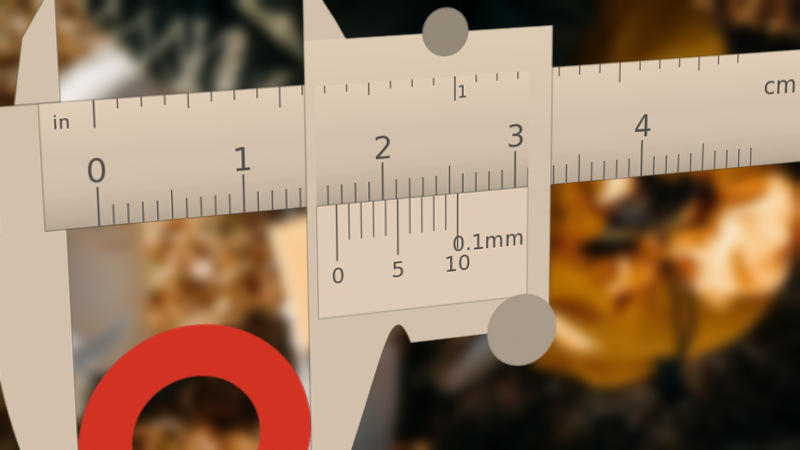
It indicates **16.6** mm
